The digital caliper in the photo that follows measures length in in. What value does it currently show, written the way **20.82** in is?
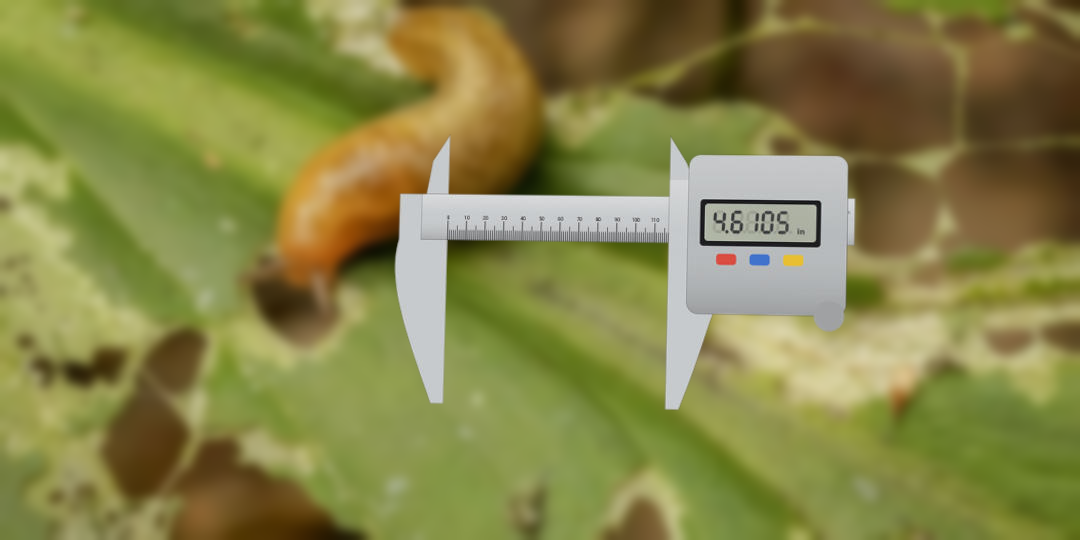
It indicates **4.6105** in
